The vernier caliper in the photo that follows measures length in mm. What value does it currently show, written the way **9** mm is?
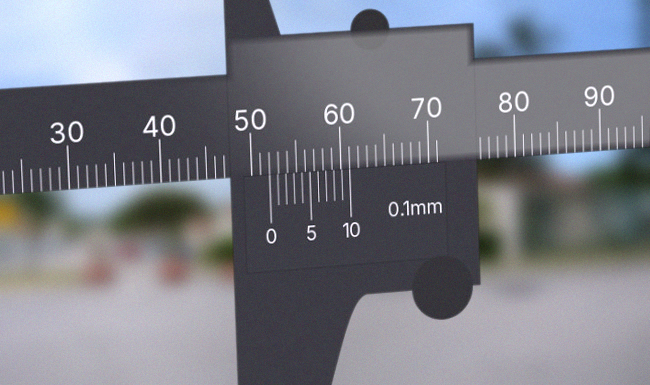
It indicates **52.0** mm
